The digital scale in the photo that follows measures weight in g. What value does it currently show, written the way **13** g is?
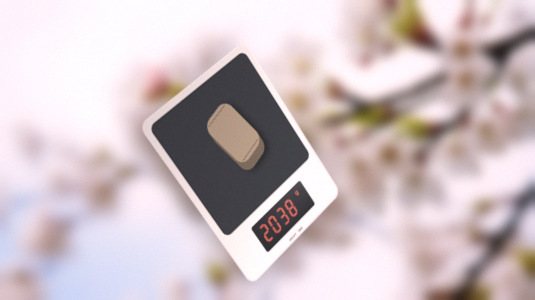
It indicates **2038** g
